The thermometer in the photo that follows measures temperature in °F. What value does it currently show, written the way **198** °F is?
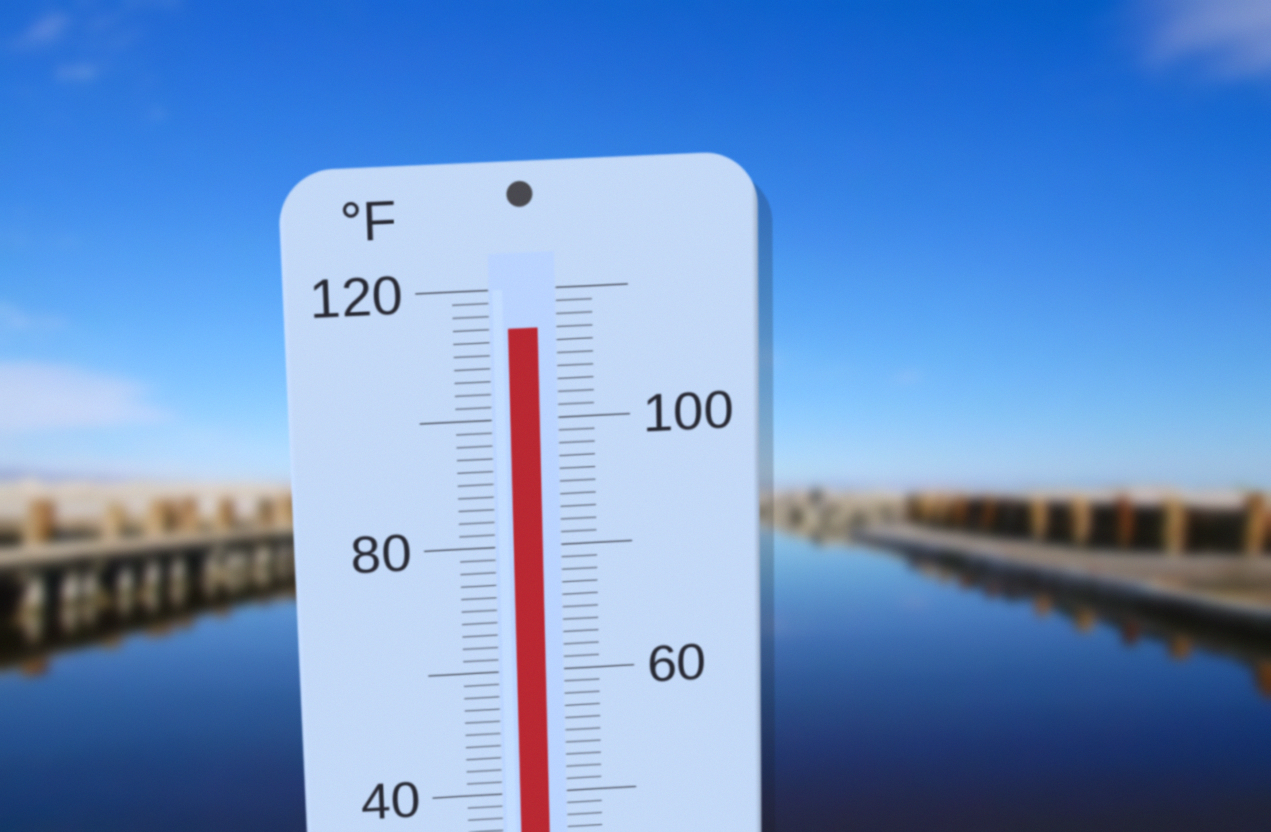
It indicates **114** °F
